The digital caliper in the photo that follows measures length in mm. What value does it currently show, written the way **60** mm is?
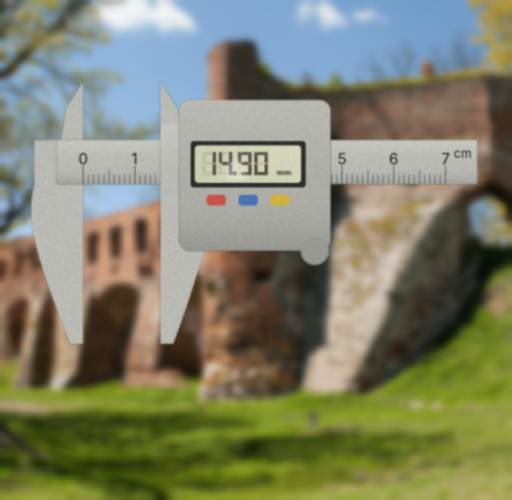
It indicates **14.90** mm
